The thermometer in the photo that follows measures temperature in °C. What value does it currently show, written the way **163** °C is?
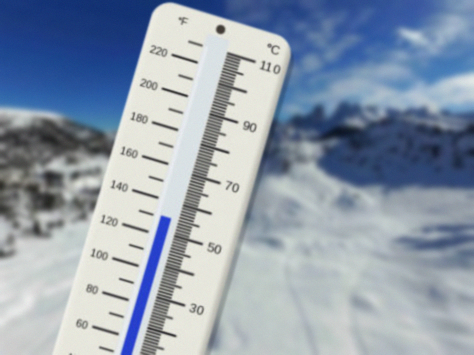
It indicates **55** °C
